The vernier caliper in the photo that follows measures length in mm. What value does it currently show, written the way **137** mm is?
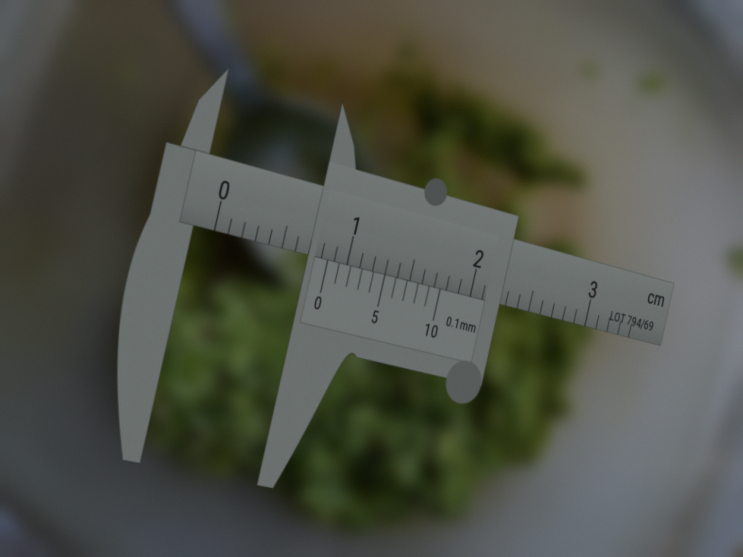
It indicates **8.5** mm
